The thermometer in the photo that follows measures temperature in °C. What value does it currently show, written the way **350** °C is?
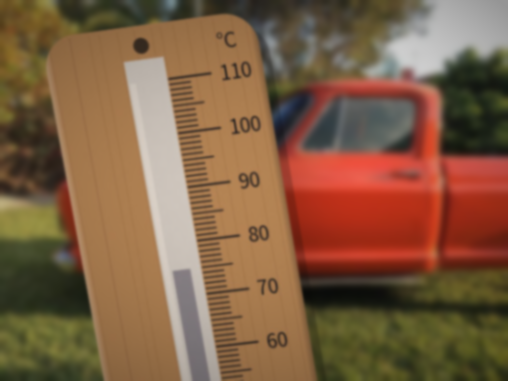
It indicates **75** °C
